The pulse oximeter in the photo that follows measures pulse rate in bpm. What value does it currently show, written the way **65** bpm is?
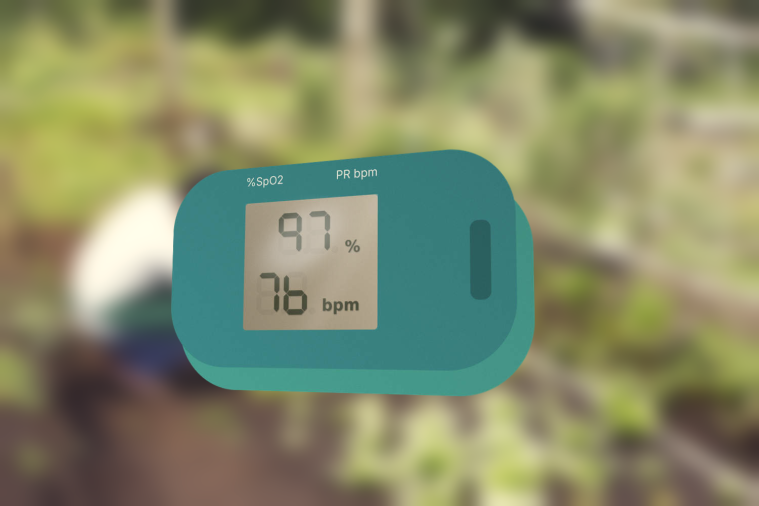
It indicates **76** bpm
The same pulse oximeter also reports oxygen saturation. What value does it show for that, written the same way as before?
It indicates **97** %
